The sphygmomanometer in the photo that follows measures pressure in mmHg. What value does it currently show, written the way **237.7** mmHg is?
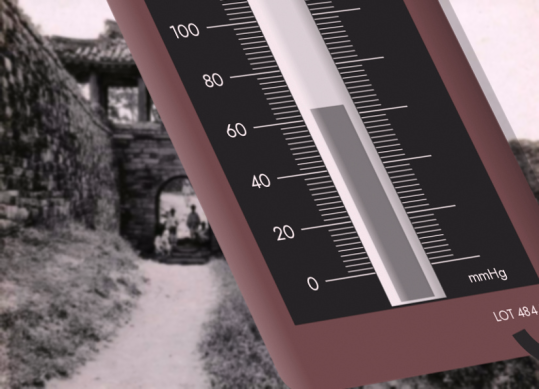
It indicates **64** mmHg
